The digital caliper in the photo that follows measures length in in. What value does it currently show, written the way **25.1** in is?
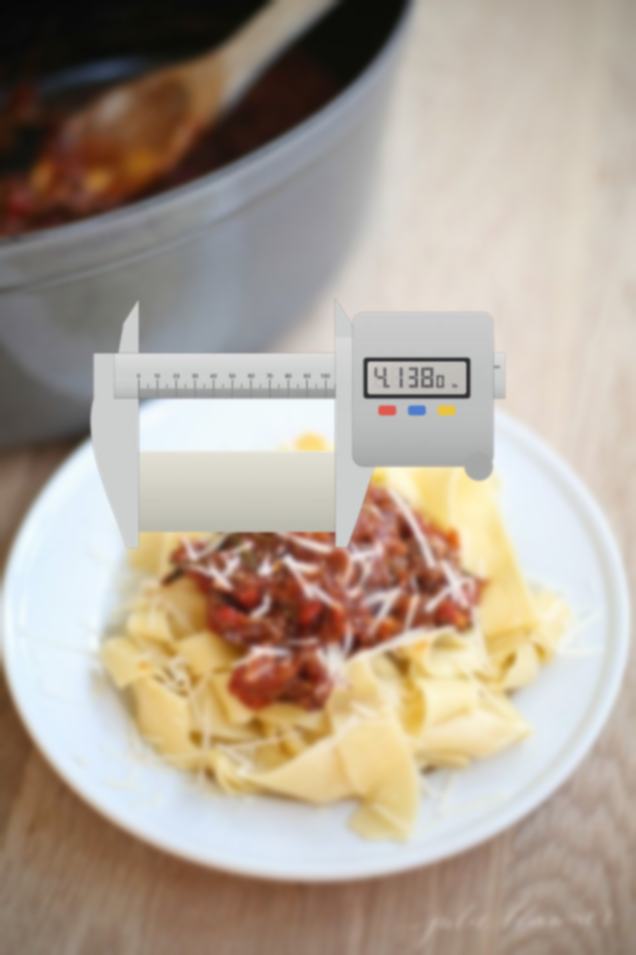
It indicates **4.1380** in
